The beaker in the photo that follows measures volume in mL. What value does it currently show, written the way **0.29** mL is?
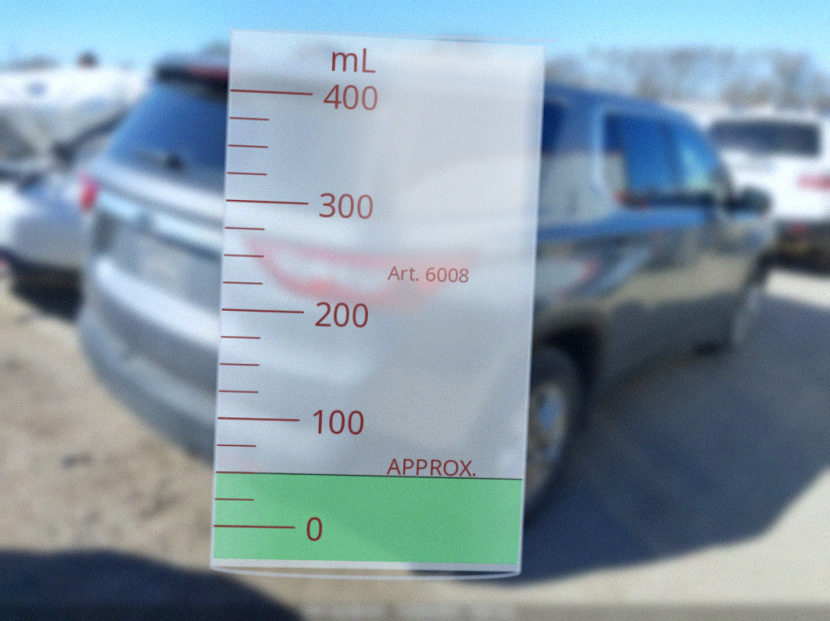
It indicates **50** mL
